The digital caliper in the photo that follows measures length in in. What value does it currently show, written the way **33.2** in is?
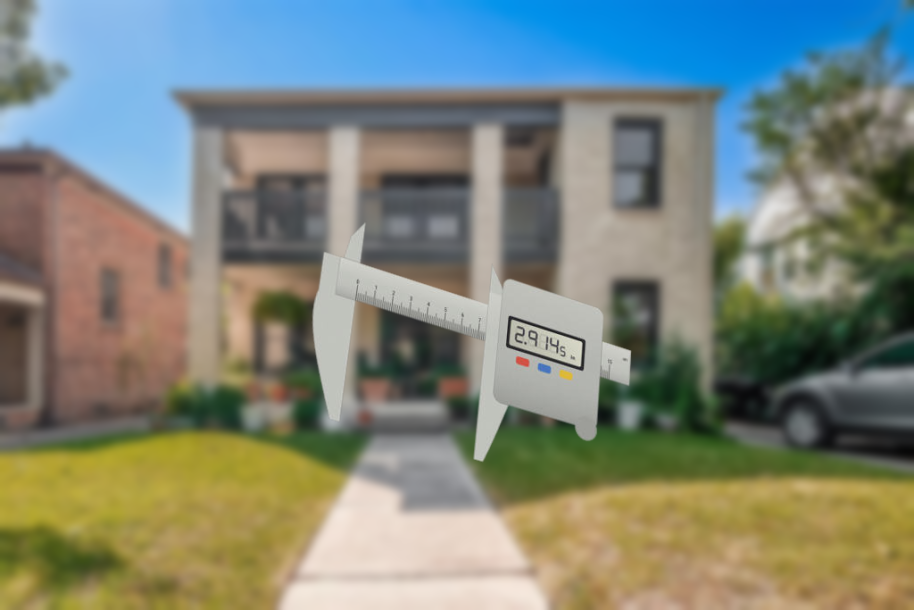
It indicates **2.9145** in
